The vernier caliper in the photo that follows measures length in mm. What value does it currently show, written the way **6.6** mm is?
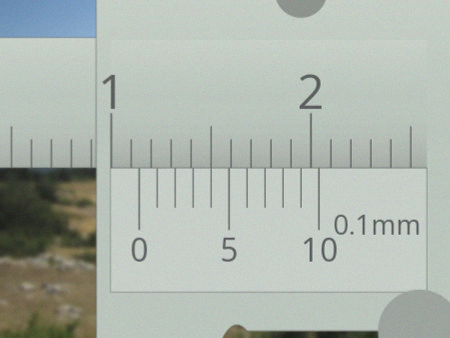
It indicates **11.4** mm
